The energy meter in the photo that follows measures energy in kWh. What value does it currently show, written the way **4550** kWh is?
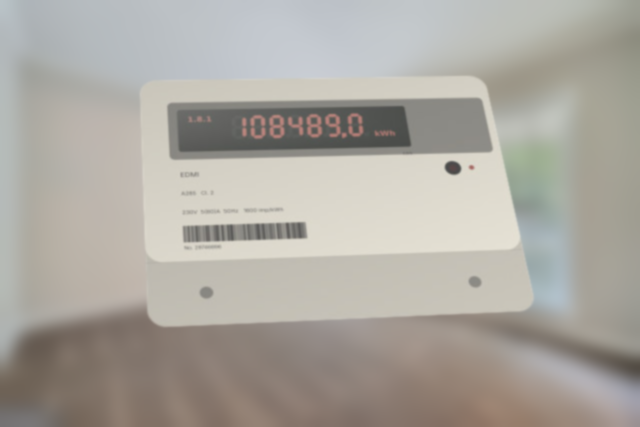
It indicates **108489.0** kWh
